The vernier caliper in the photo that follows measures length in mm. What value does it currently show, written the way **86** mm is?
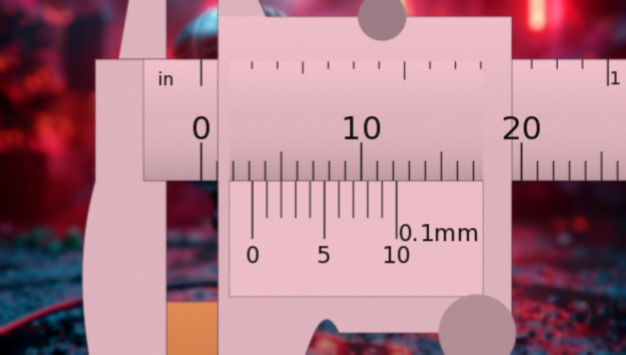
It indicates **3.2** mm
